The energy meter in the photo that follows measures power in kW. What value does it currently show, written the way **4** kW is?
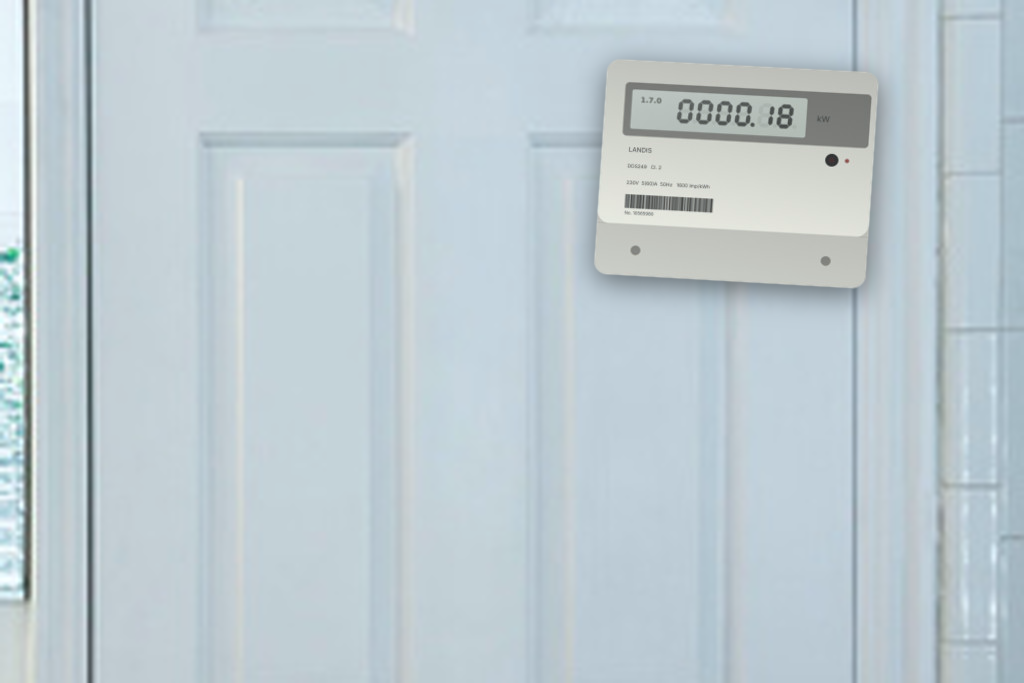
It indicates **0.18** kW
